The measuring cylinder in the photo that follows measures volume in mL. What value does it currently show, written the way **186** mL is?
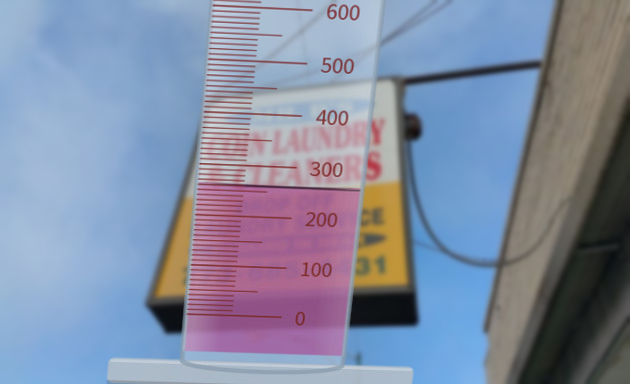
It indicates **260** mL
